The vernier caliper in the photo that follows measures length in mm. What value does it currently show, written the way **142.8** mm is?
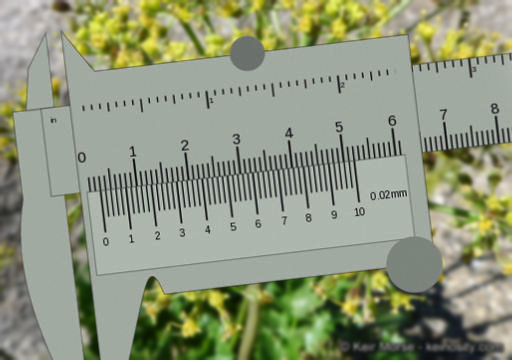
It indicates **3.0** mm
